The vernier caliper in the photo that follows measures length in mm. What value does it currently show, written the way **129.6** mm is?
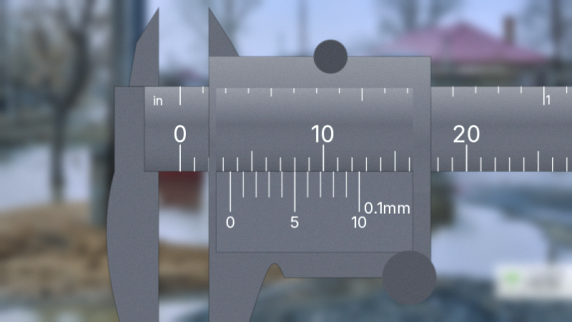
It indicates **3.5** mm
